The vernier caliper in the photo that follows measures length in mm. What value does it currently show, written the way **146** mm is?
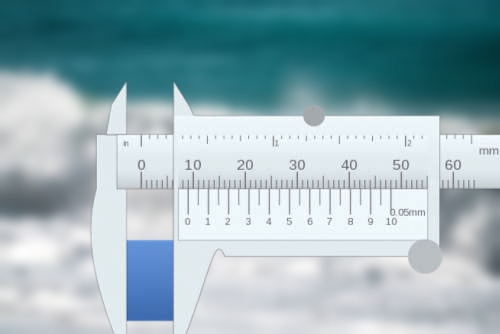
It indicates **9.0** mm
